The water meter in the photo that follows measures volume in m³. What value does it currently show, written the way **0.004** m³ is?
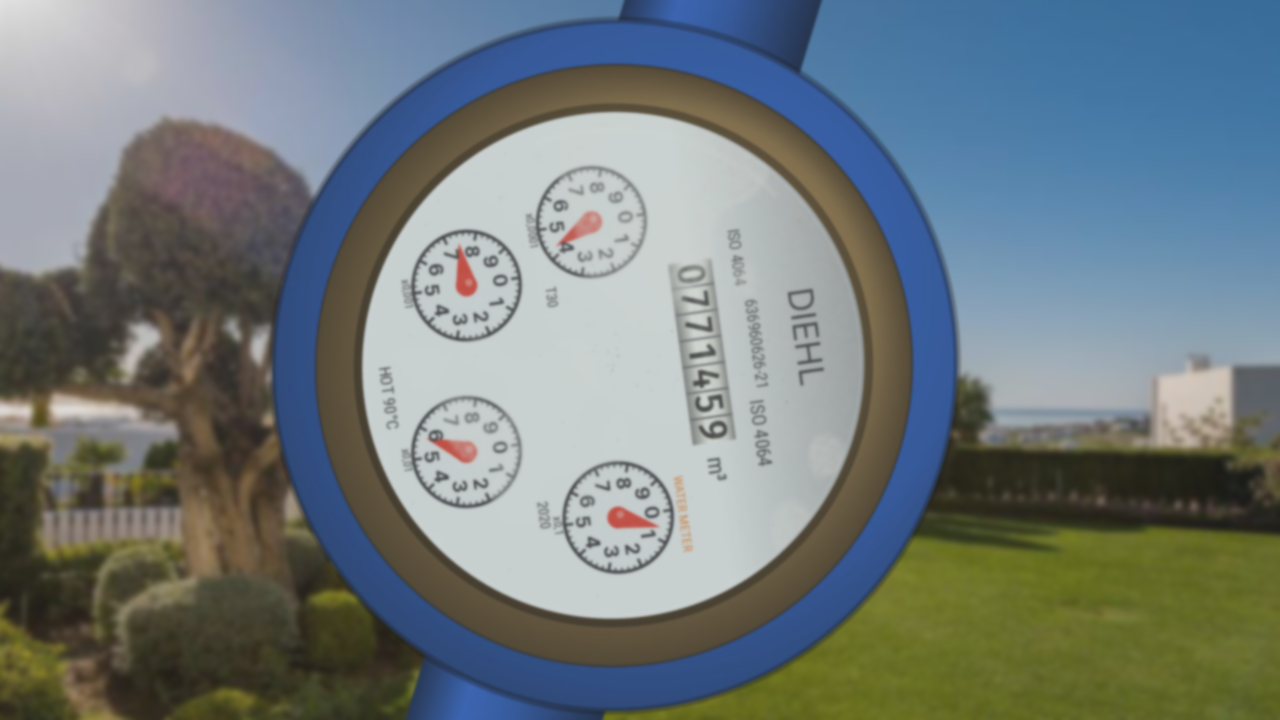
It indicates **771459.0574** m³
